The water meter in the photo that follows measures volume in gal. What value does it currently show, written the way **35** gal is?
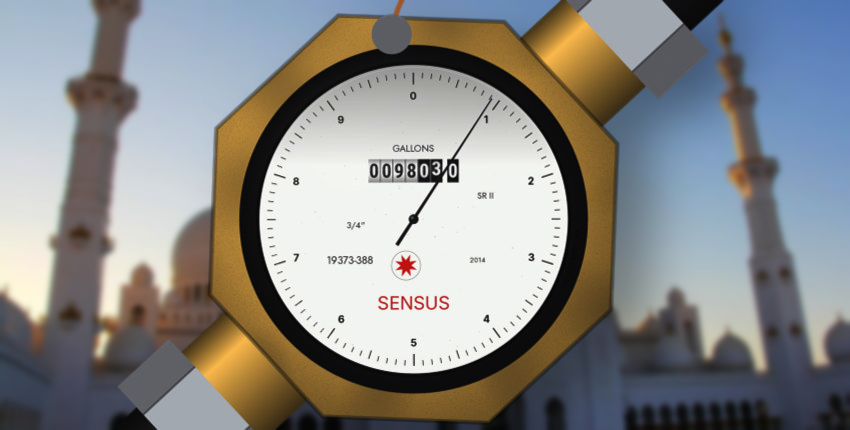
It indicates **98030.9** gal
